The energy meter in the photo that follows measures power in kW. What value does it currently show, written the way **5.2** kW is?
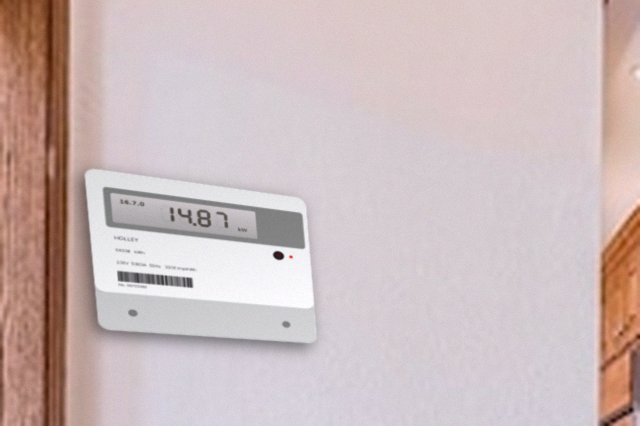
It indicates **14.87** kW
